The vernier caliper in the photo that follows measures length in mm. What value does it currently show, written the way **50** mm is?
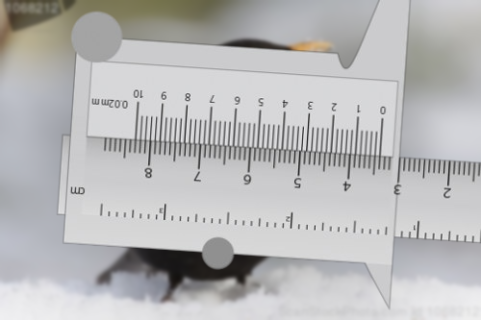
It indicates **34.0** mm
